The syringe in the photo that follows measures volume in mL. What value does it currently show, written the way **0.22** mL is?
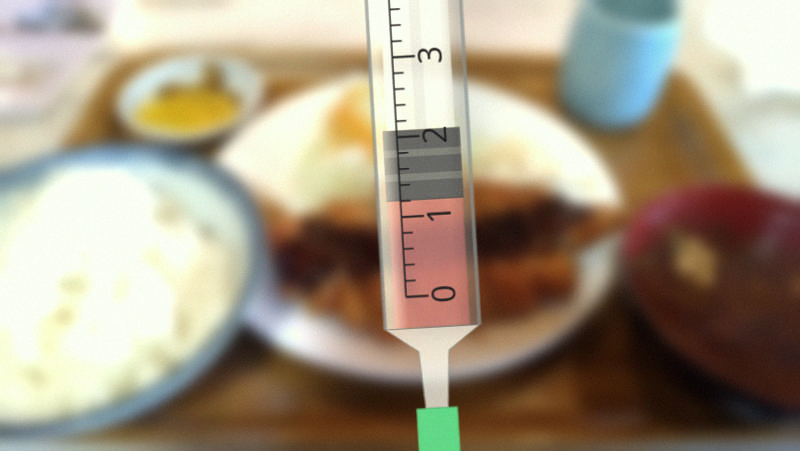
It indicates **1.2** mL
